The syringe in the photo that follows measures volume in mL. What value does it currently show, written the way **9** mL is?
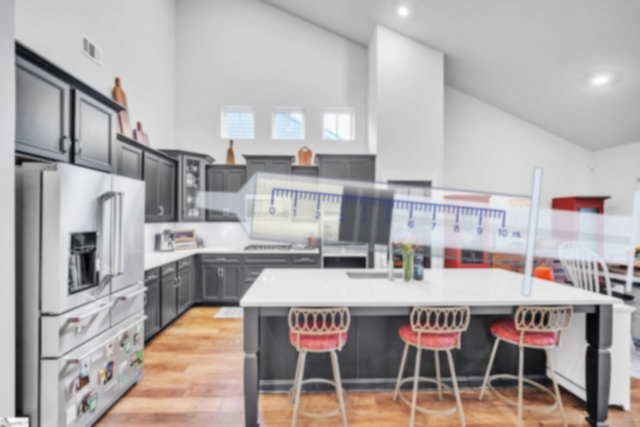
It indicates **3** mL
